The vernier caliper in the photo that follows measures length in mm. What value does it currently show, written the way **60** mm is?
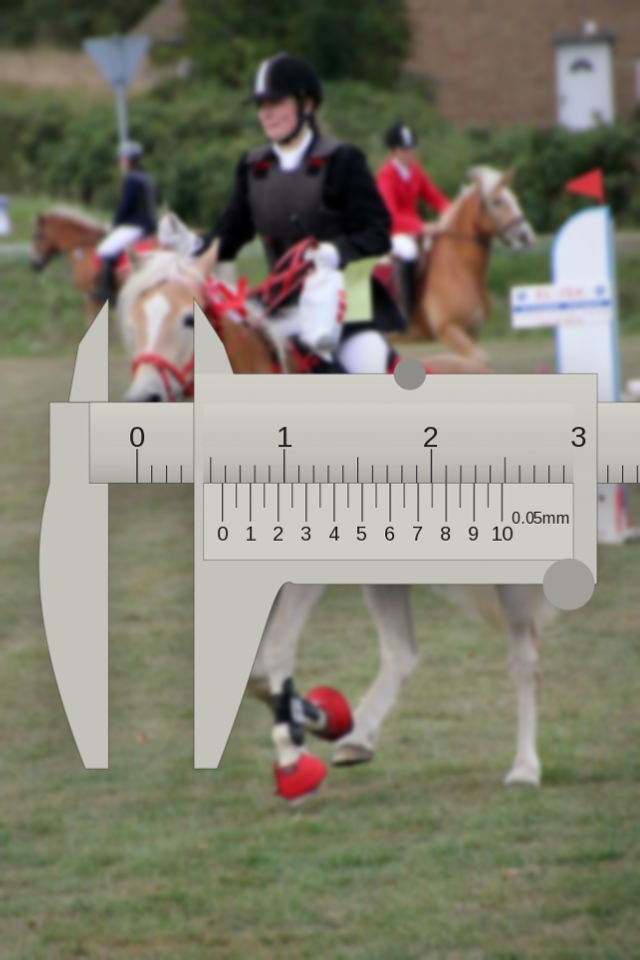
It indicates **5.8** mm
